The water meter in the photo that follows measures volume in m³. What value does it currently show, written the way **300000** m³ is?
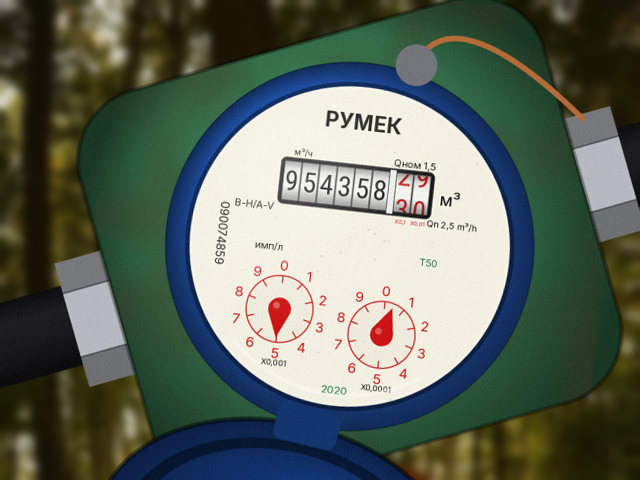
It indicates **954358.2950** m³
